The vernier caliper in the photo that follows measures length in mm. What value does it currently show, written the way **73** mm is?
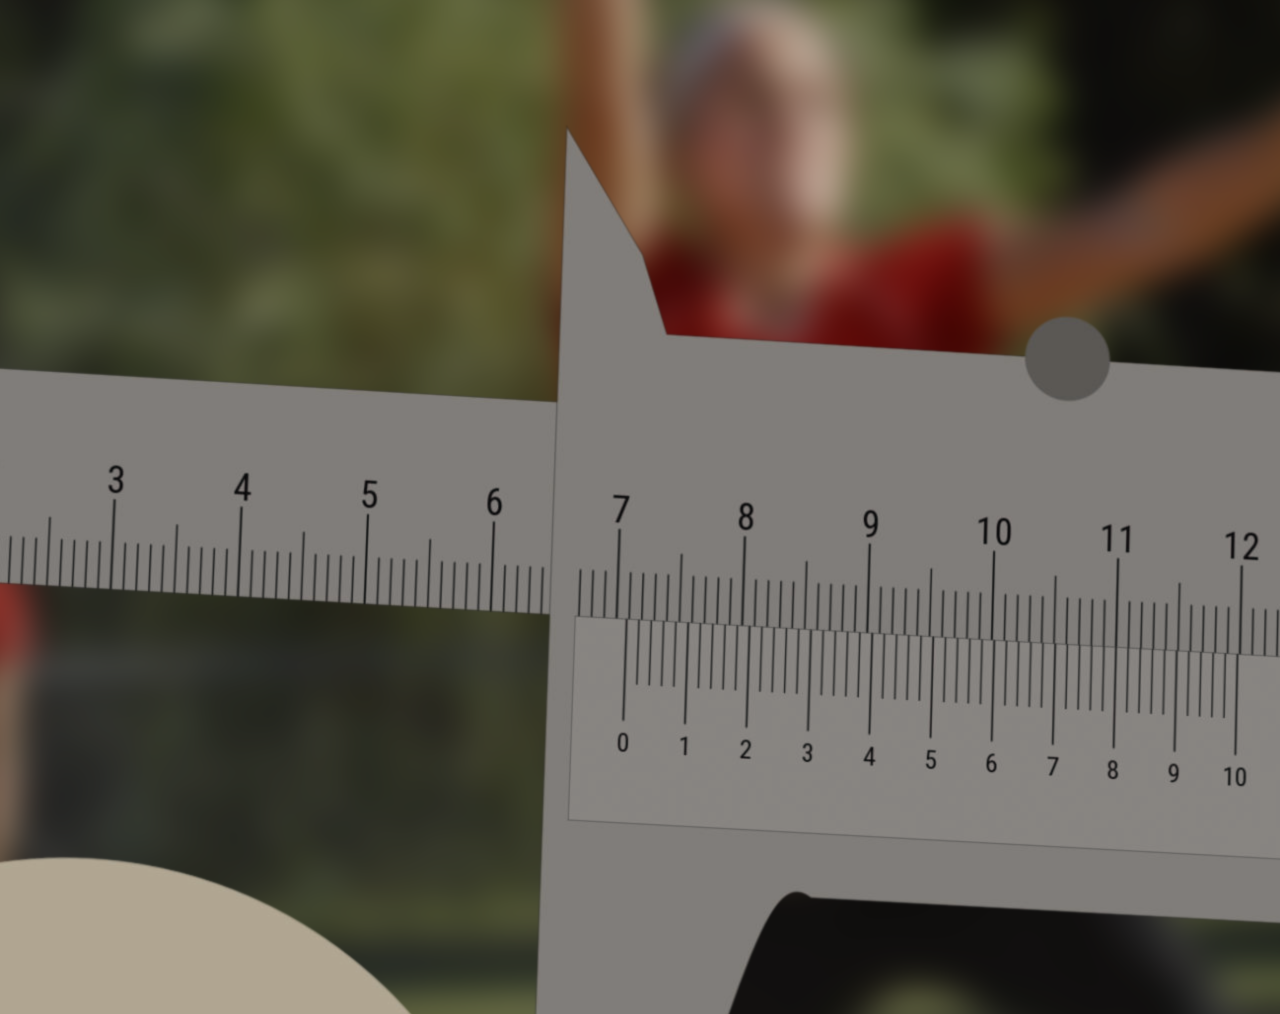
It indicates **70.8** mm
